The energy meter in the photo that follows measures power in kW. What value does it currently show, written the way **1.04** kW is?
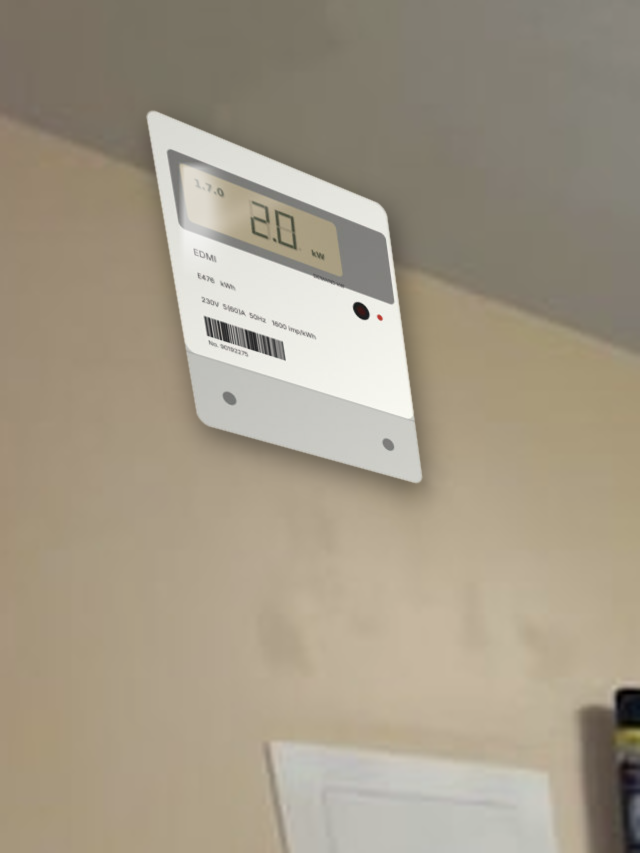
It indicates **2.0** kW
